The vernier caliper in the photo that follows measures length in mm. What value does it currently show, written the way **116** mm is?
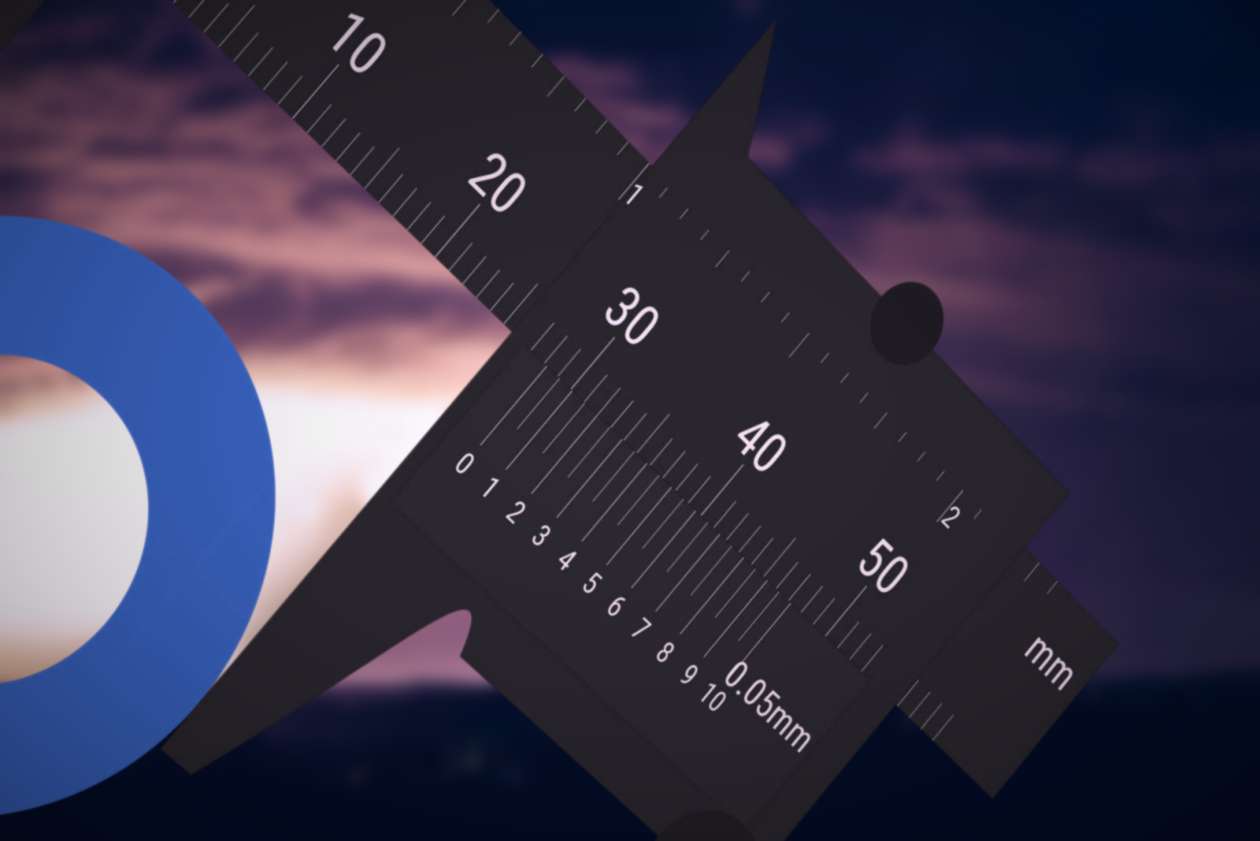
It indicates **28.2** mm
